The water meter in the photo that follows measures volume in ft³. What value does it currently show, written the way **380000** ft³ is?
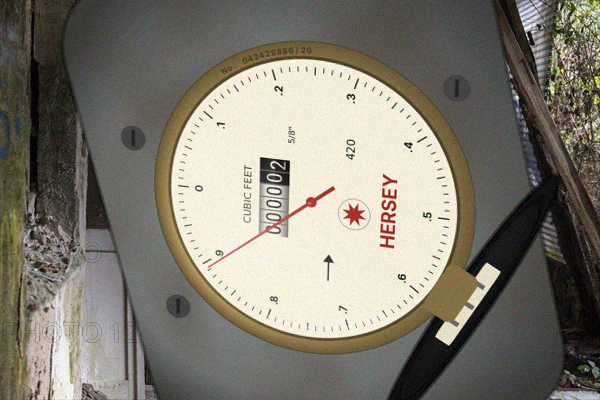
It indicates **1.89** ft³
